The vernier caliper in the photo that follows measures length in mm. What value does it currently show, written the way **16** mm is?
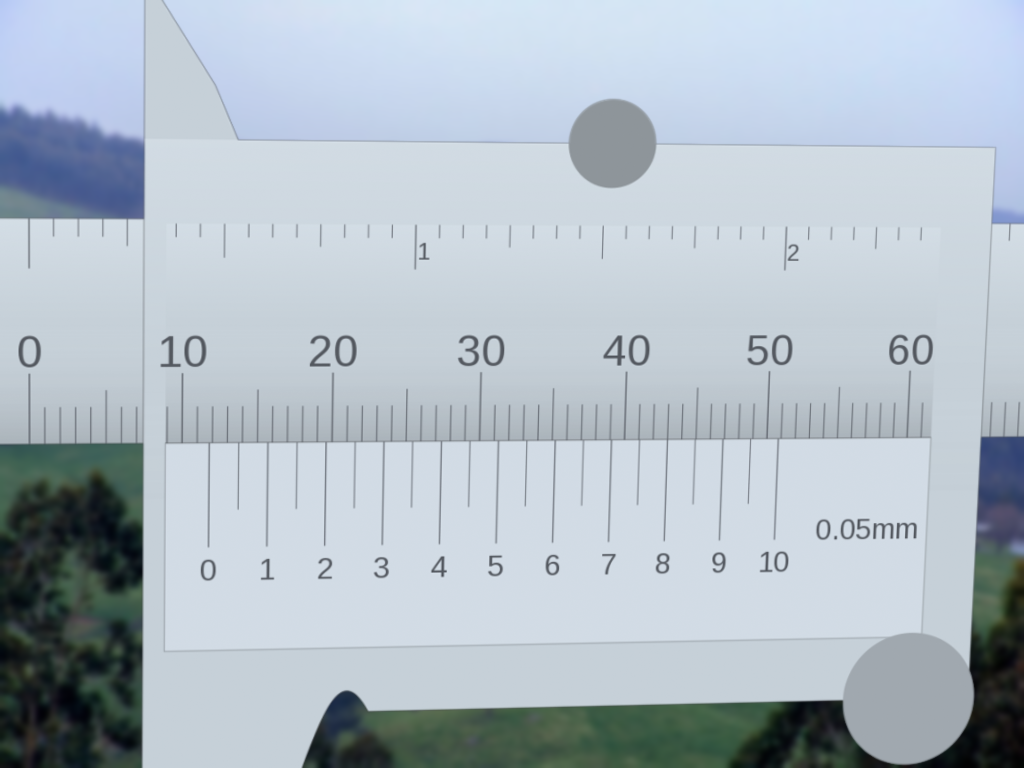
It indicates **11.8** mm
